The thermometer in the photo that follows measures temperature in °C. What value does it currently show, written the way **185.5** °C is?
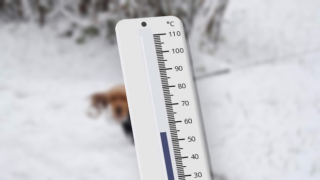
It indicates **55** °C
